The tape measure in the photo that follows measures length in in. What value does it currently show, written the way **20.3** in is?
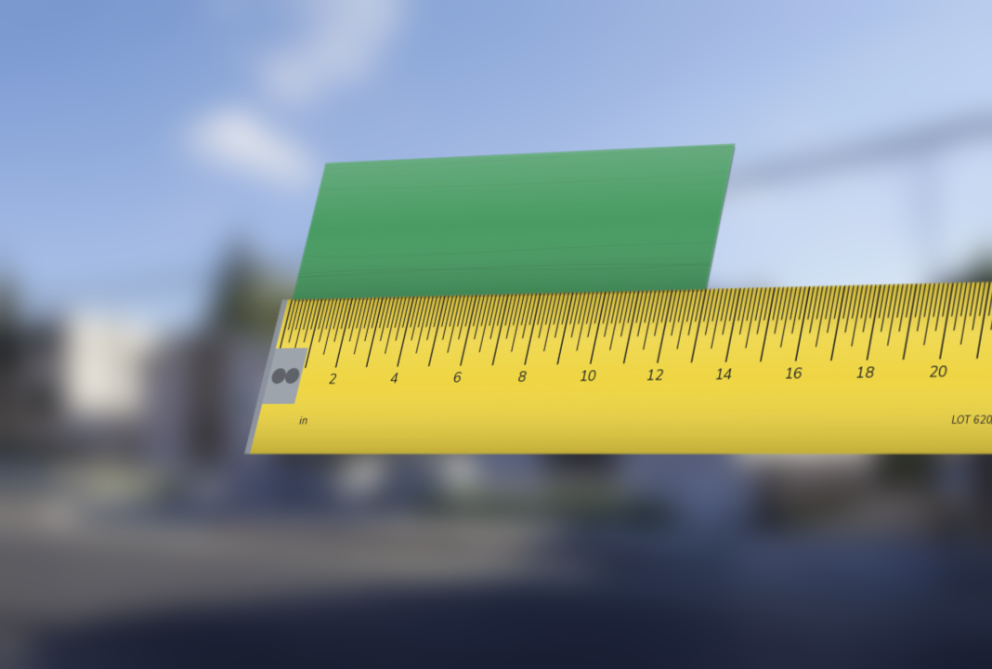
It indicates **13** in
